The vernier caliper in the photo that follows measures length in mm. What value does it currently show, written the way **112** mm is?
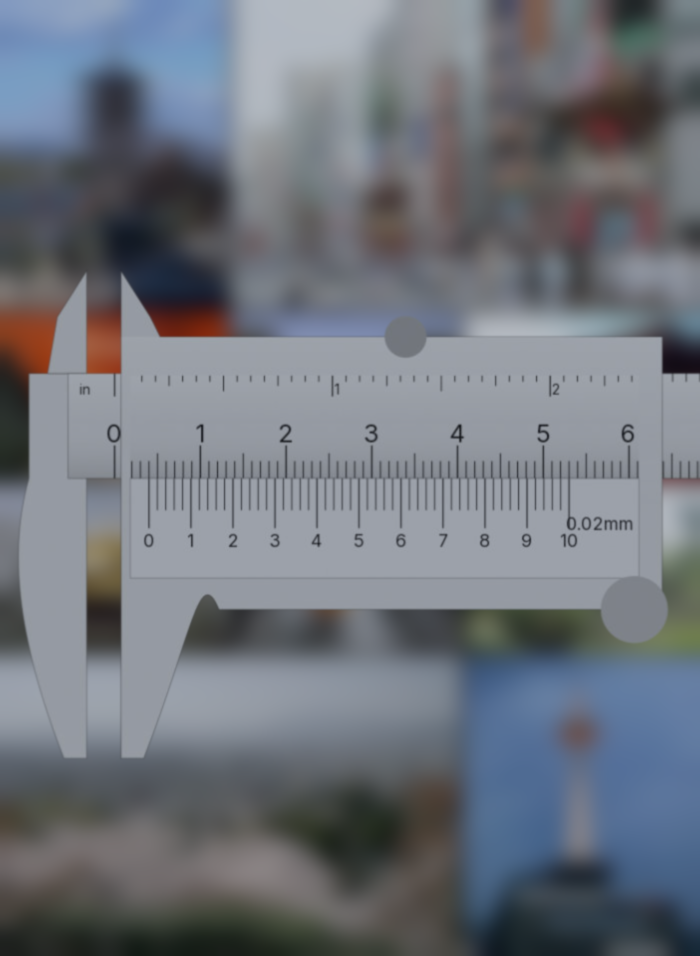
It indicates **4.0** mm
